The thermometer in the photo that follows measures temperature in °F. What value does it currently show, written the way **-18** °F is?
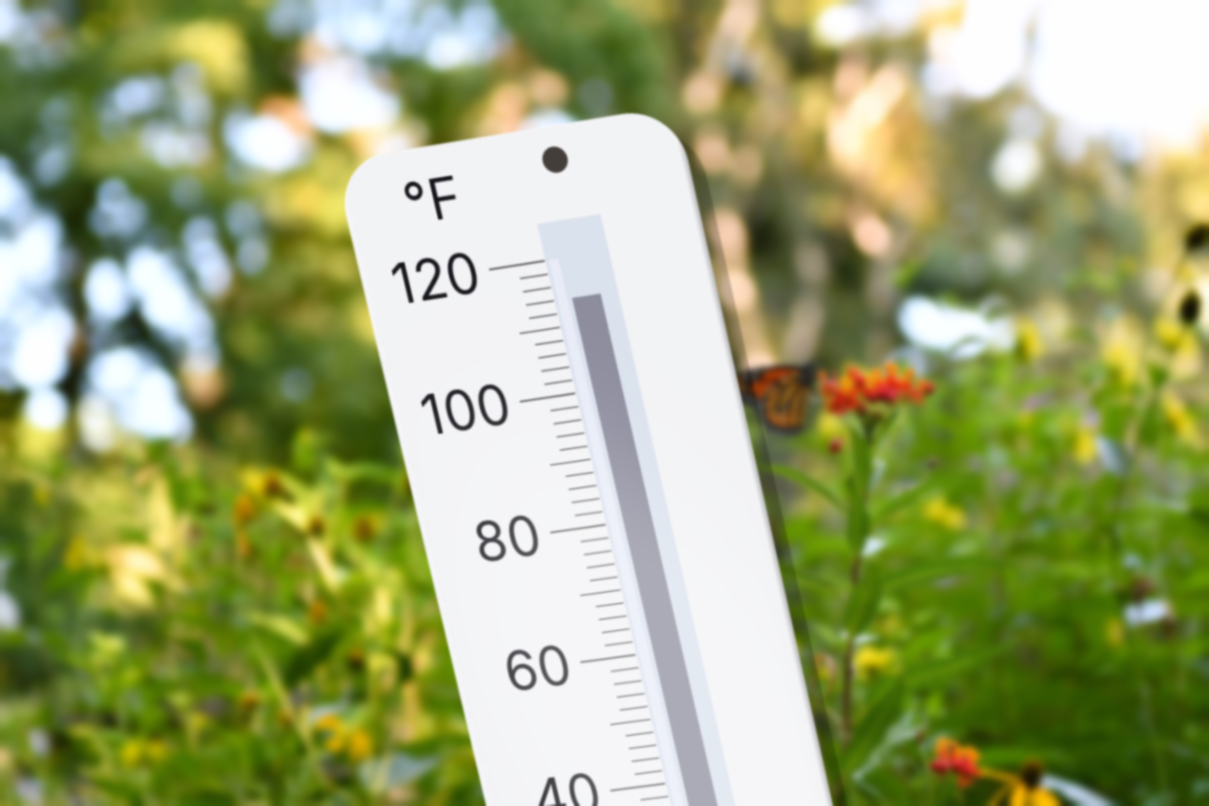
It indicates **114** °F
